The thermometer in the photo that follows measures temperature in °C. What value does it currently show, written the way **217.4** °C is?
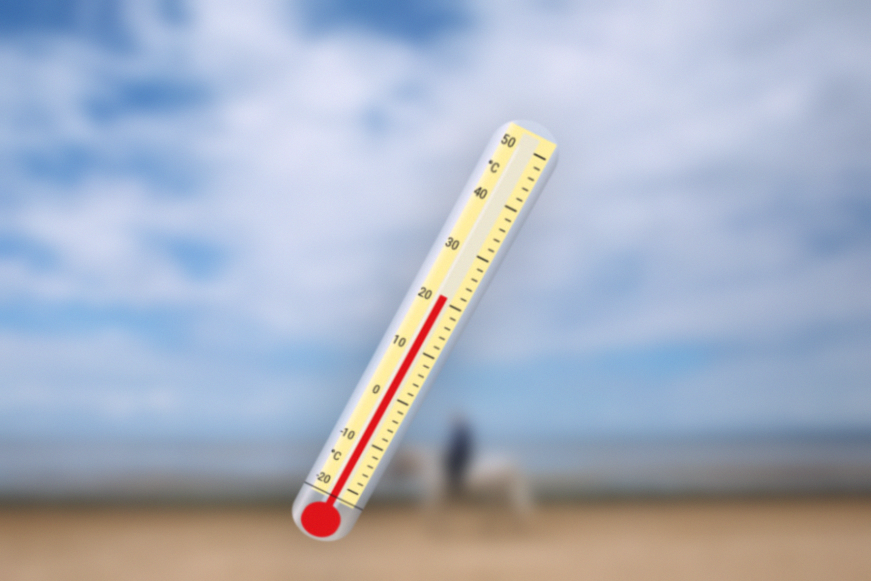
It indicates **21** °C
